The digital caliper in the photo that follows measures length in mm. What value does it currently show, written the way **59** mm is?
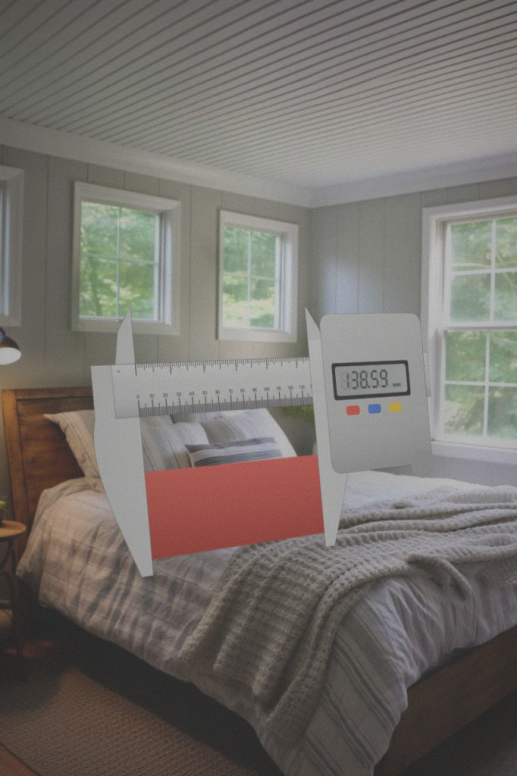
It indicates **138.59** mm
